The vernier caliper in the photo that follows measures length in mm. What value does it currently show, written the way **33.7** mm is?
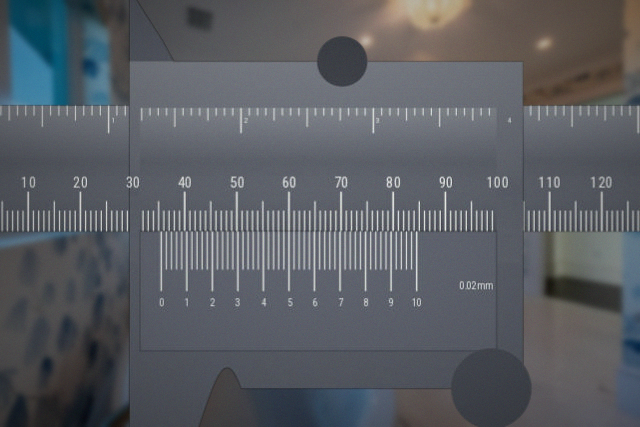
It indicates **35.5** mm
